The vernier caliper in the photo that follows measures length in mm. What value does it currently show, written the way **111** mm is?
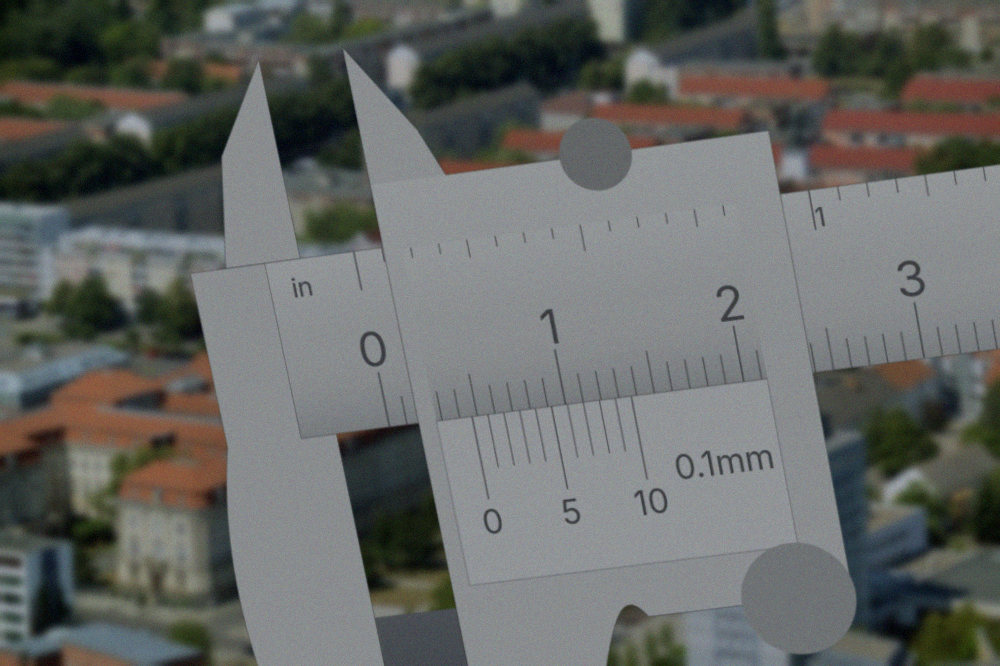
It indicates **4.7** mm
